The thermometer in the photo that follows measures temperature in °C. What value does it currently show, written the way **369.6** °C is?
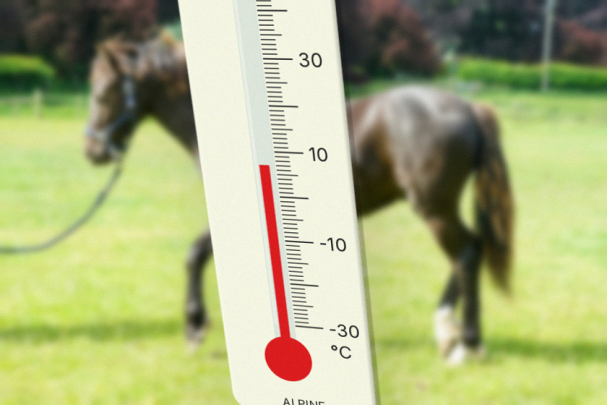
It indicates **7** °C
